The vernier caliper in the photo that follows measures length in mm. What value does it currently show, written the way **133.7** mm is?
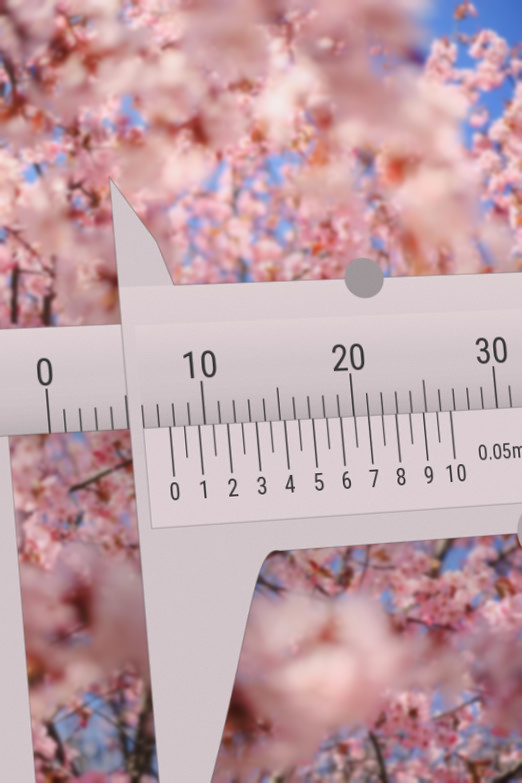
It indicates **7.7** mm
